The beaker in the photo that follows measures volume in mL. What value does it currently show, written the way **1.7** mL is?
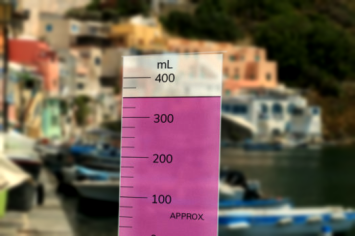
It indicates **350** mL
